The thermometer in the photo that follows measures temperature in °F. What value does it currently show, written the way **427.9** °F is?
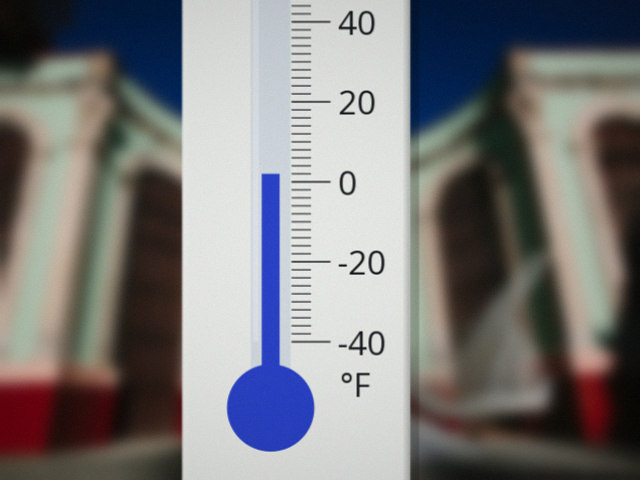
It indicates **2** °F
